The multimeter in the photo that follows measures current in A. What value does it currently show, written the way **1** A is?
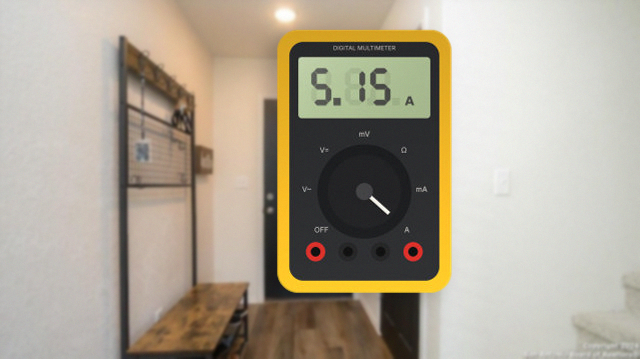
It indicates **5.15** A
